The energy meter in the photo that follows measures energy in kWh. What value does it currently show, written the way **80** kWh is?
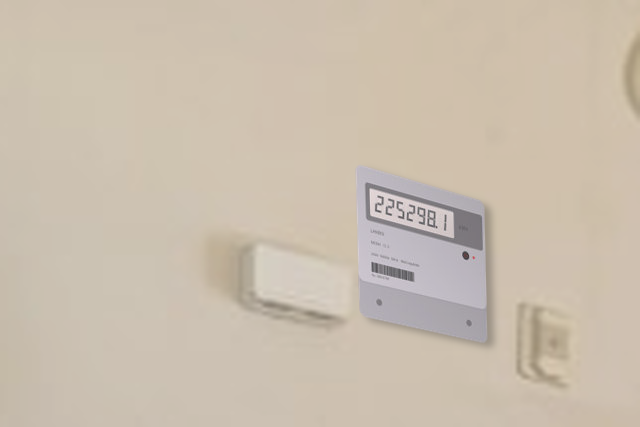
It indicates **225298.1** kWh
